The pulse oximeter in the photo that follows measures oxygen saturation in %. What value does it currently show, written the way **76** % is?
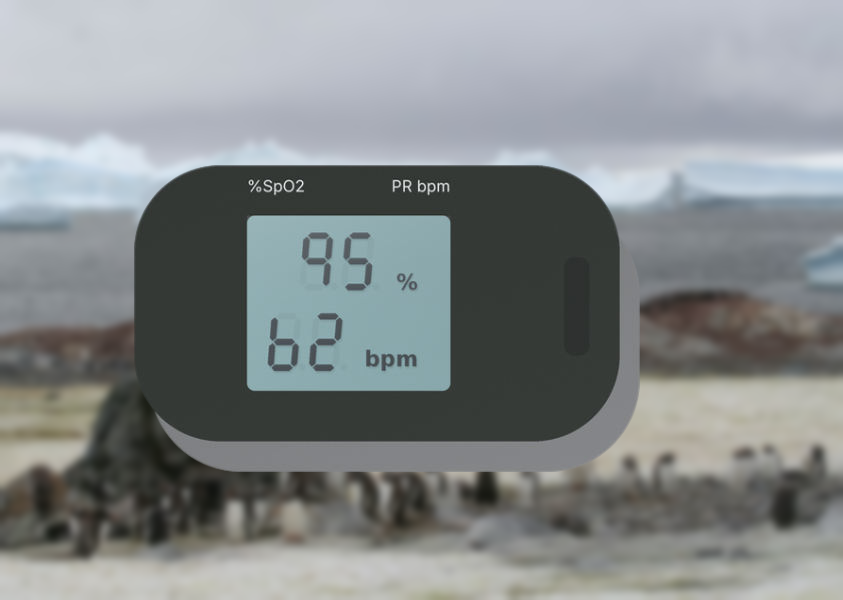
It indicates **95** %
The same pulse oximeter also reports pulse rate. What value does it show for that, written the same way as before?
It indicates **62** bpm
